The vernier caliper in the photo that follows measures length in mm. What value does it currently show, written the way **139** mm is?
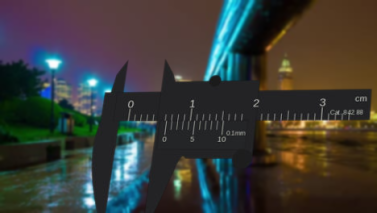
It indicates **6.2** mm
